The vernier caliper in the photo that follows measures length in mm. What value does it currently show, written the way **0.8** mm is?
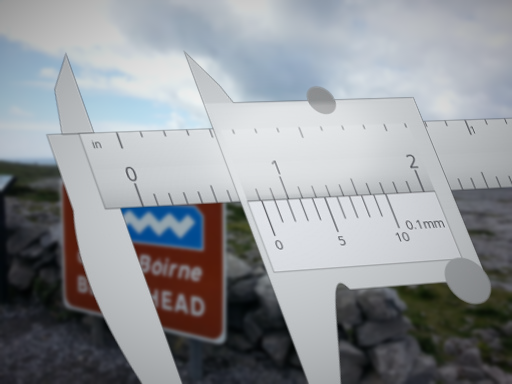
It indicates **8.1** mm
